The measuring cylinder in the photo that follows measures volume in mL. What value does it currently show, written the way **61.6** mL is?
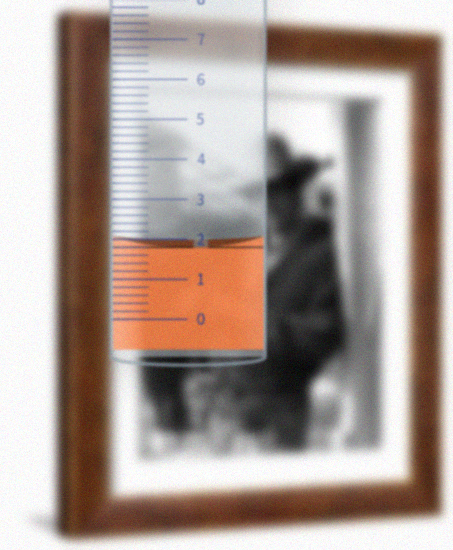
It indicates **1.8** mL
